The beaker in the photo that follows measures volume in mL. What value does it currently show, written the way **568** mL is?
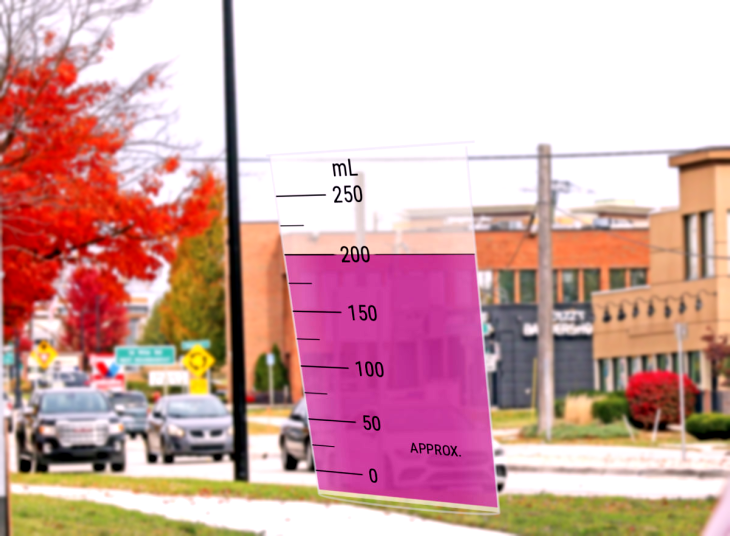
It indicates **200** mL
